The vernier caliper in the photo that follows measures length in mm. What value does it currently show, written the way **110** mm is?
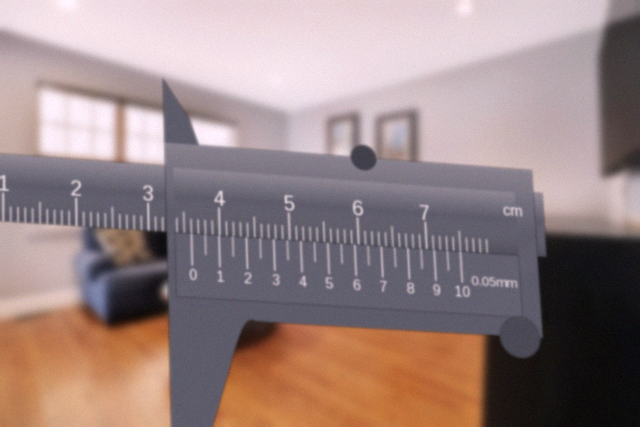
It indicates **36.0** mm
